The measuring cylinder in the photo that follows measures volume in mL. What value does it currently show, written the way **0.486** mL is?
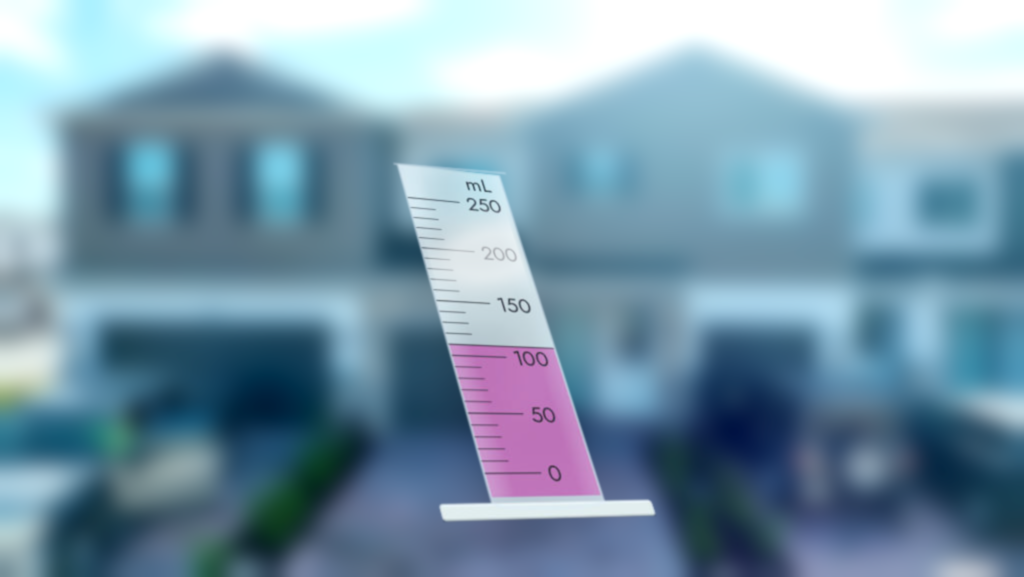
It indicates **110** mL
